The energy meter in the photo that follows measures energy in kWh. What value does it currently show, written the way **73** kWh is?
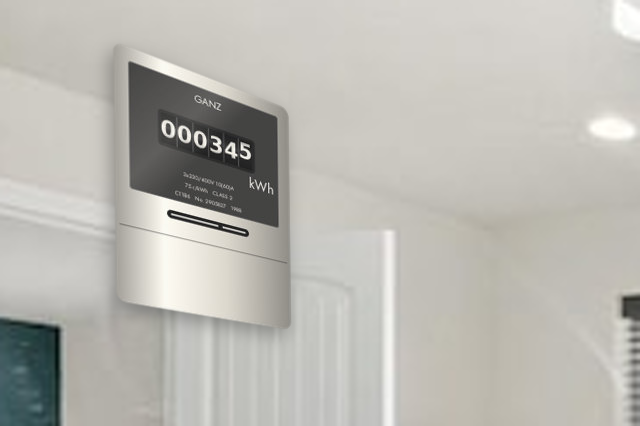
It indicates **345** kWh
